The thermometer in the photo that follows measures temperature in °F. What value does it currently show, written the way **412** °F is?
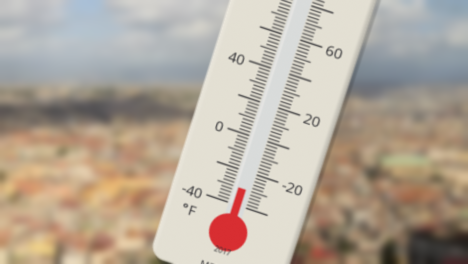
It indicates **-30** °F
